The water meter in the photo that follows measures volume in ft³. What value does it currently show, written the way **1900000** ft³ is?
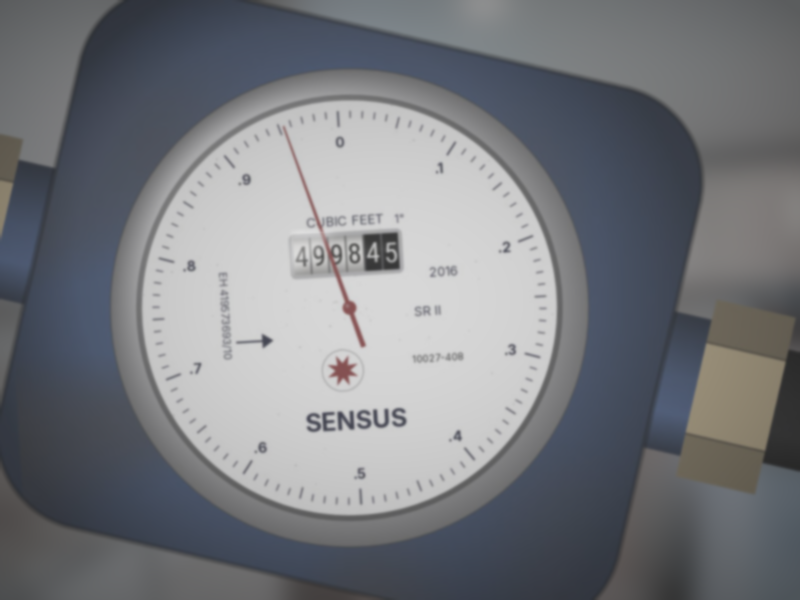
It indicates **499844.95** ft³
